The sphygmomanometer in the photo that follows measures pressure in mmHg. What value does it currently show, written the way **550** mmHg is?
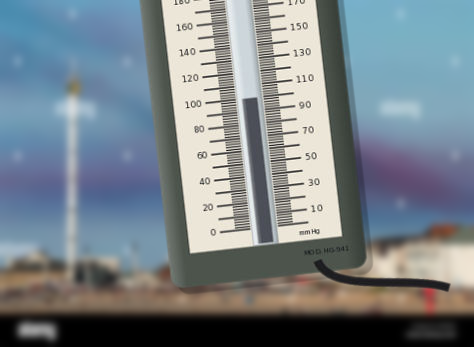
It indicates **100** mmHg
